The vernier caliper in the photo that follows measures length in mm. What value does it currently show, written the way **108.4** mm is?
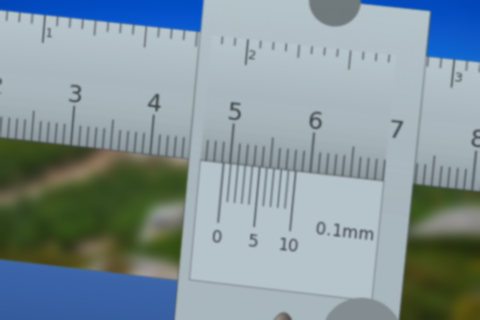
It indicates **49.2** mm
